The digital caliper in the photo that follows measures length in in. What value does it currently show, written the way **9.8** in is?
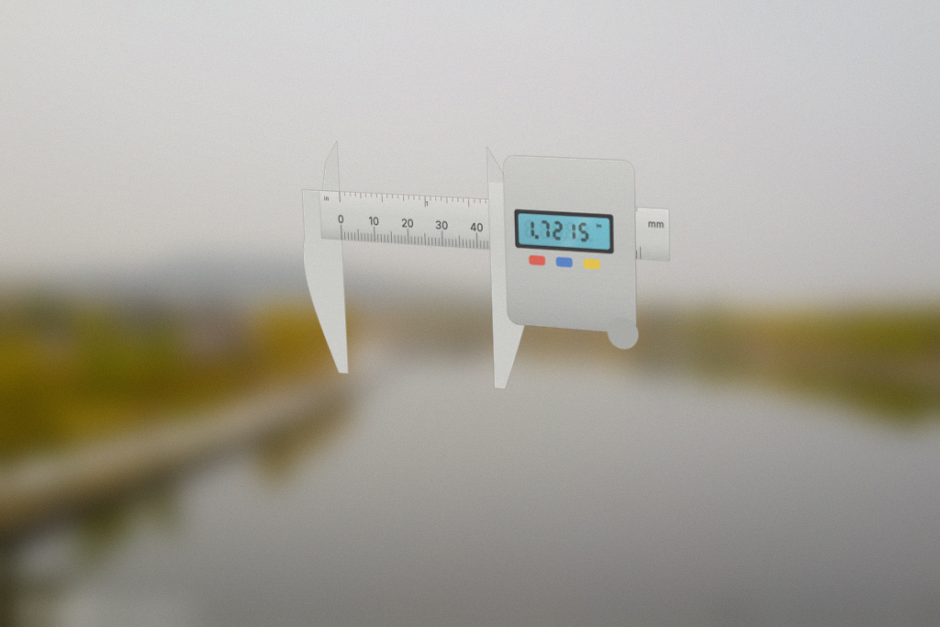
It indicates **1.7215** in
